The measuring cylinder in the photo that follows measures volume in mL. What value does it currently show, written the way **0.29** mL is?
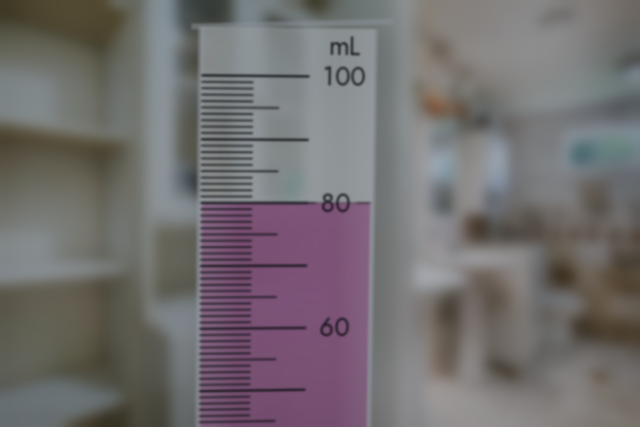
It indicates **80** mL
